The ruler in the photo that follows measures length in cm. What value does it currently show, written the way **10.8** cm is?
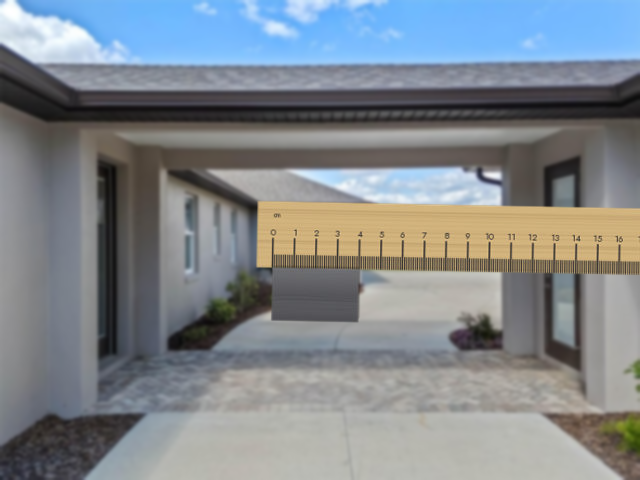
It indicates **4** cm
